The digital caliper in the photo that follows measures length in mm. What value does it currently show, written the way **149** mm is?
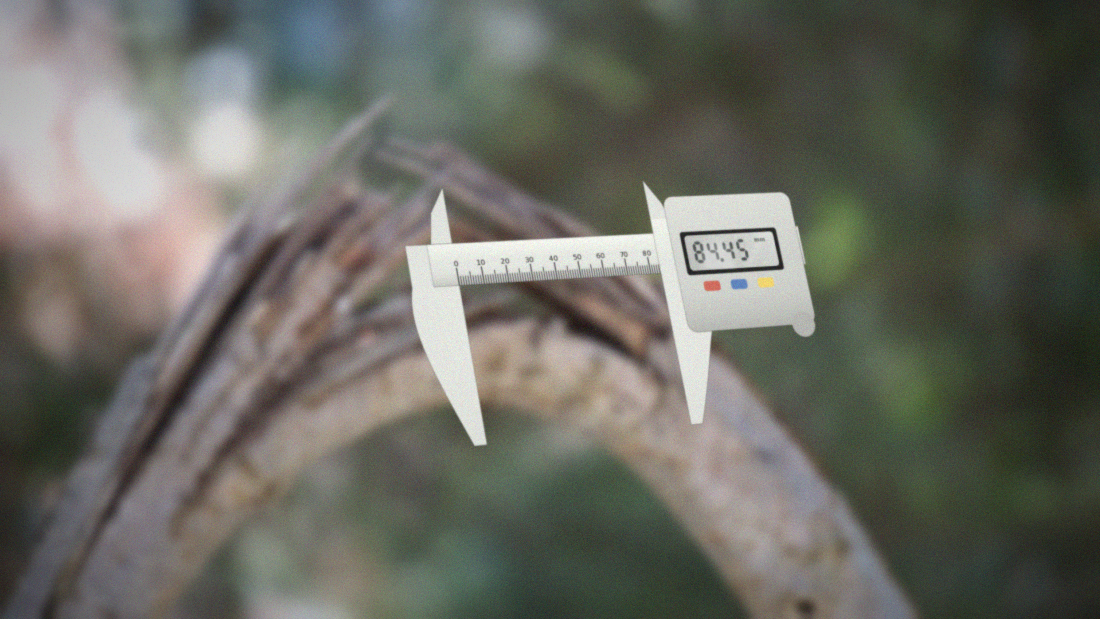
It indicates **84.45** mm
